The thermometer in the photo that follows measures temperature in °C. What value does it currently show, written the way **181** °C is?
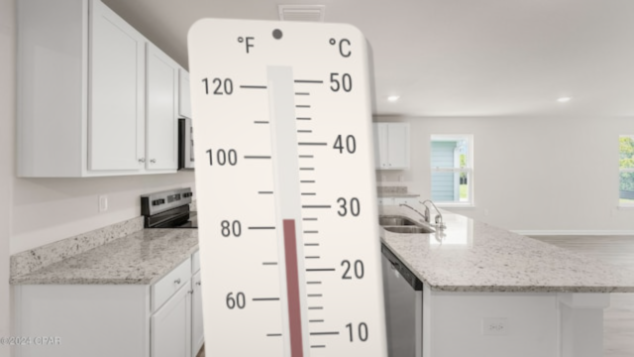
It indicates **28** °C
